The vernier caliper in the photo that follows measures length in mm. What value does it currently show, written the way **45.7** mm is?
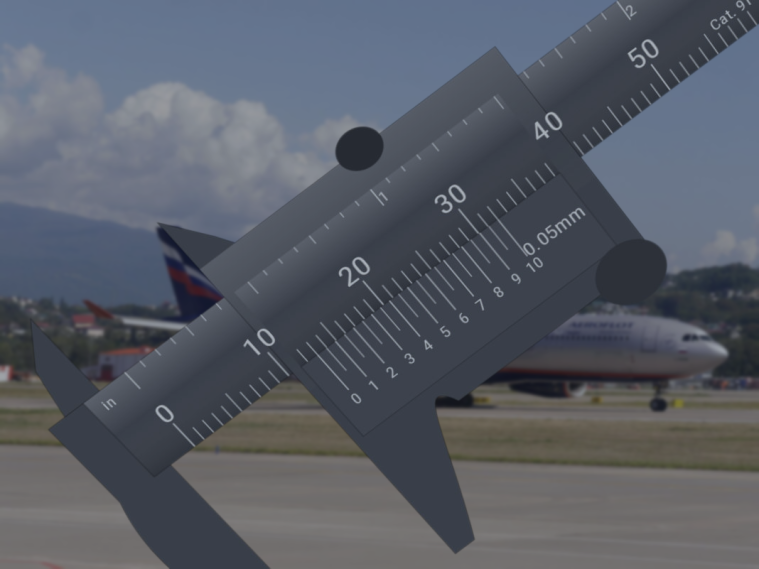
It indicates **13.0** mm
